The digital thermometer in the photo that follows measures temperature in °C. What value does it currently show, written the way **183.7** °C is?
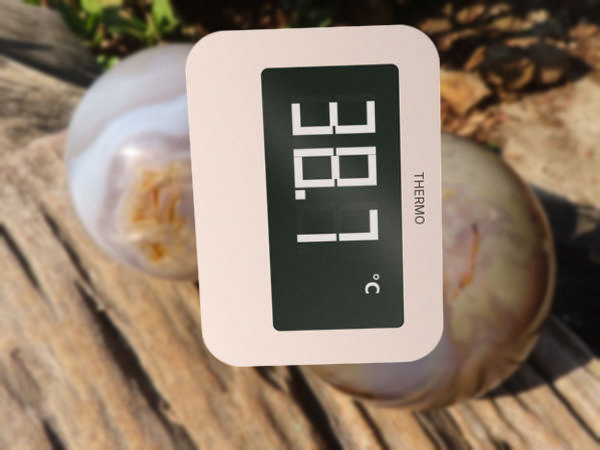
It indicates **38.7** °C
